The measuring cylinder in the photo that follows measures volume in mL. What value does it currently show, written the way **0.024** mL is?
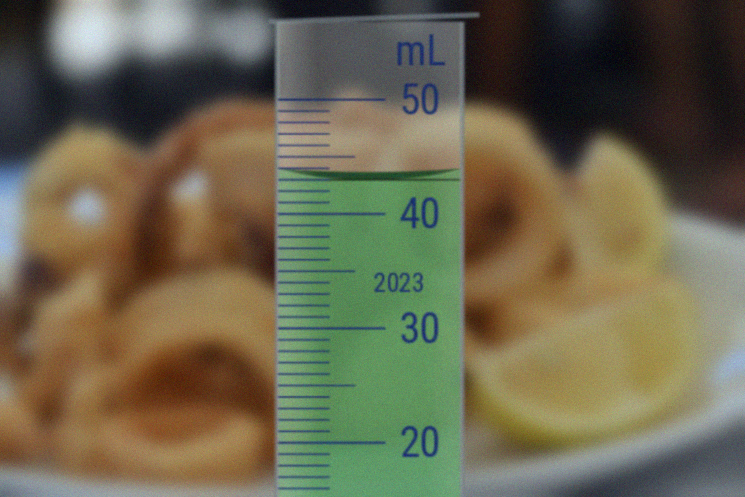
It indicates **43** mL
